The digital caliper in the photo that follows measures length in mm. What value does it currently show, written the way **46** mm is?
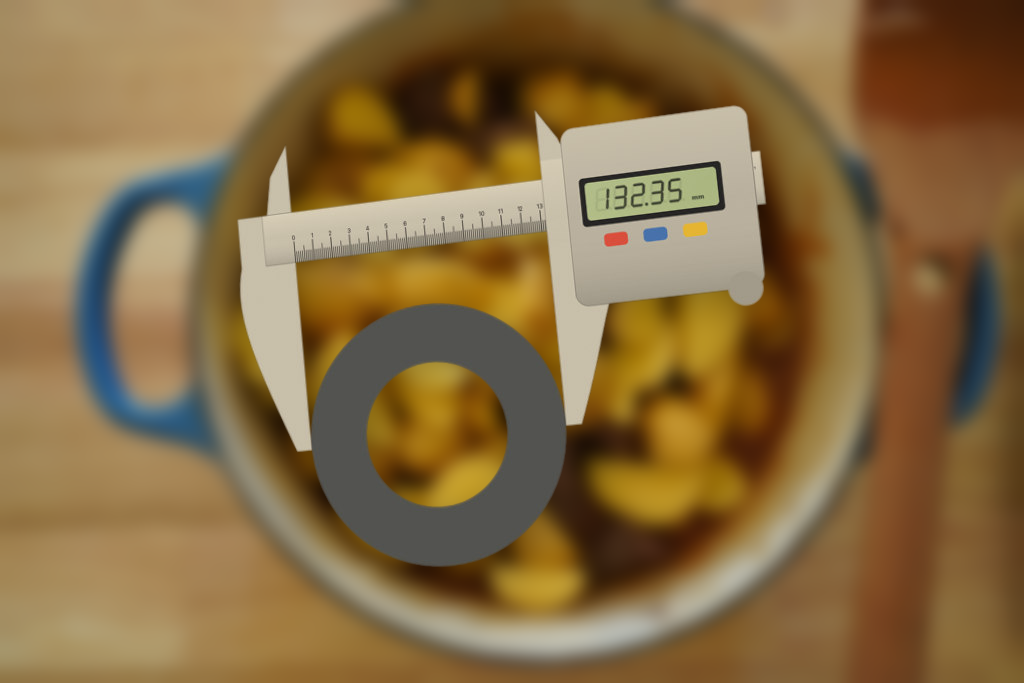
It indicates **132.35** mm
